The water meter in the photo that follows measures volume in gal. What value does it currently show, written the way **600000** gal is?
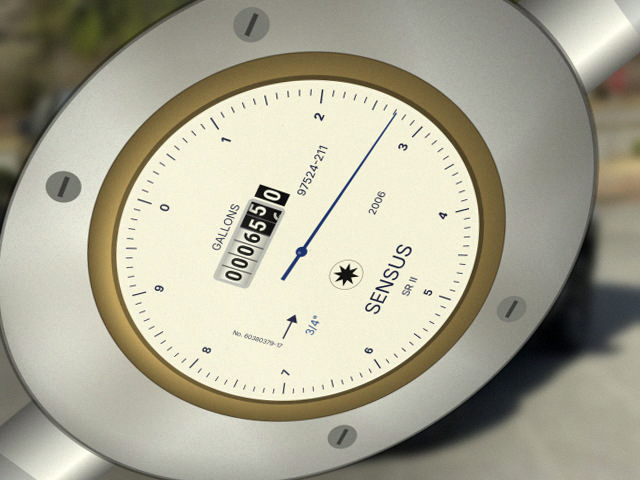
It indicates **6552.7** gal
